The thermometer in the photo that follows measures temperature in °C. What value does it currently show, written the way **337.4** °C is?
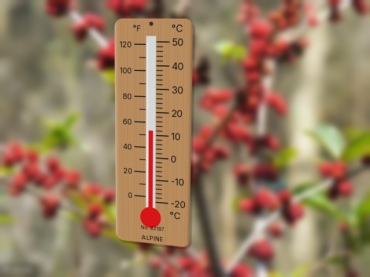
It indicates **12** °C
